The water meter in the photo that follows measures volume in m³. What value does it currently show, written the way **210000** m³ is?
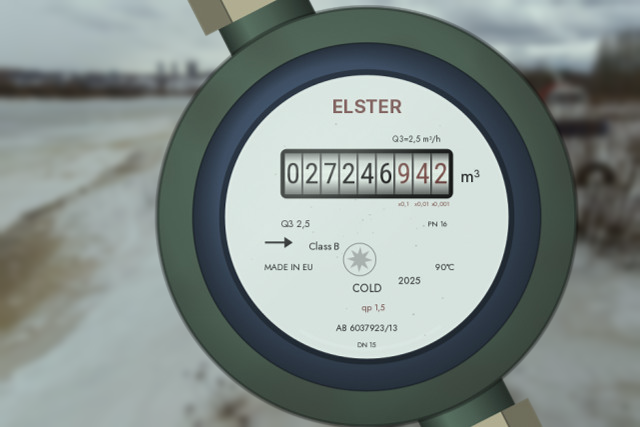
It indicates **27246.942** m³
